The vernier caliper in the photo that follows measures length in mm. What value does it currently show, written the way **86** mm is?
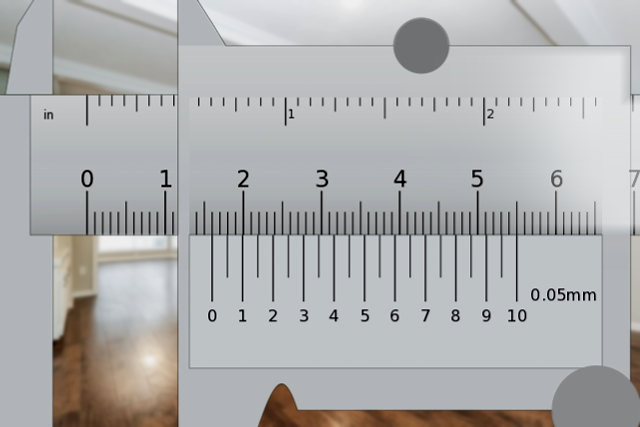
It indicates **16.0** mm
